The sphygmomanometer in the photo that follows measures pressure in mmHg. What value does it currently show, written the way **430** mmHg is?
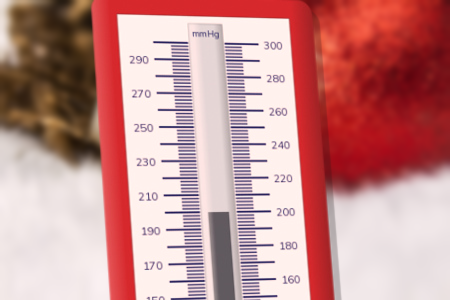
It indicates **200** mmHg
